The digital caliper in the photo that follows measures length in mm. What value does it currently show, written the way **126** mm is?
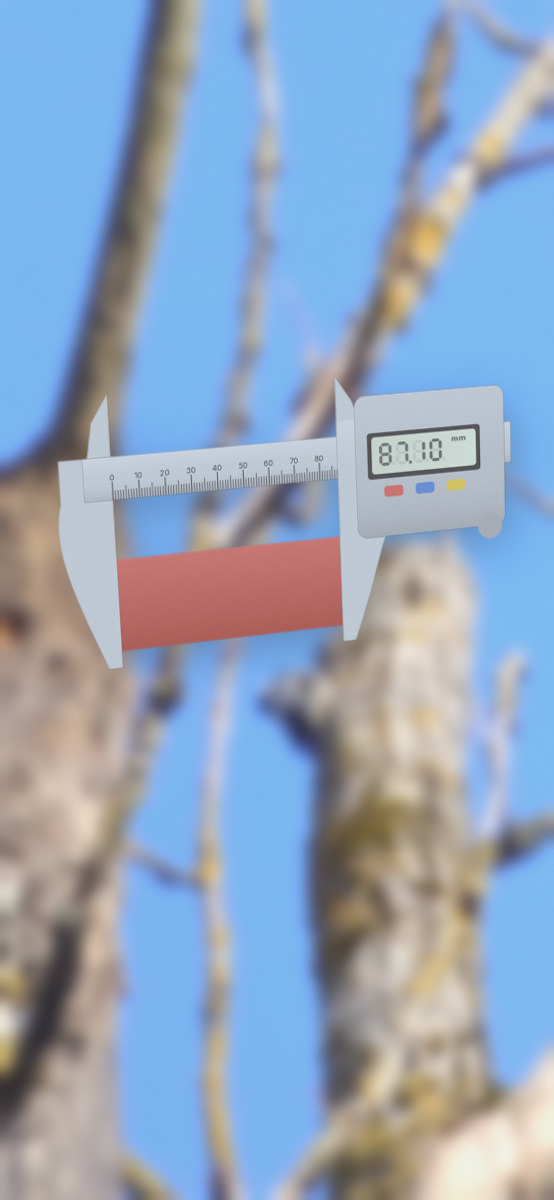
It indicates **87.10** mm
